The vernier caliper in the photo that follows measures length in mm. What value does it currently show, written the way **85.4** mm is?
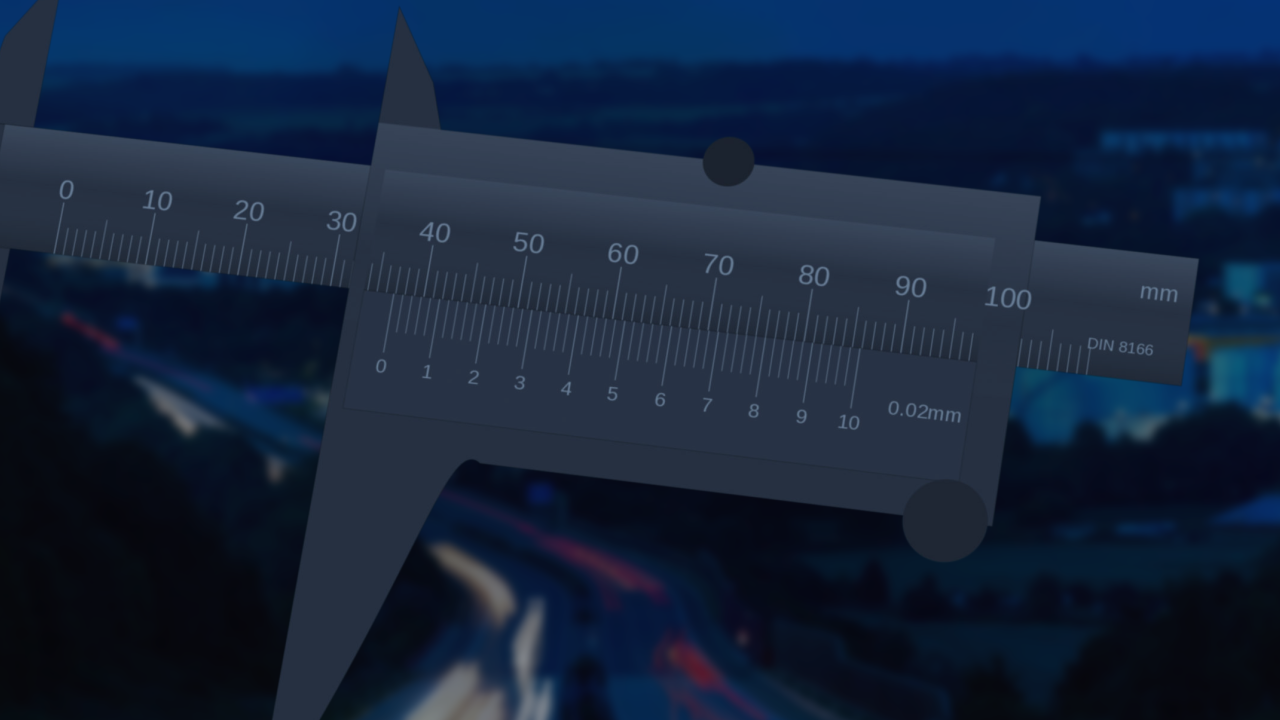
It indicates **36.8** mm
